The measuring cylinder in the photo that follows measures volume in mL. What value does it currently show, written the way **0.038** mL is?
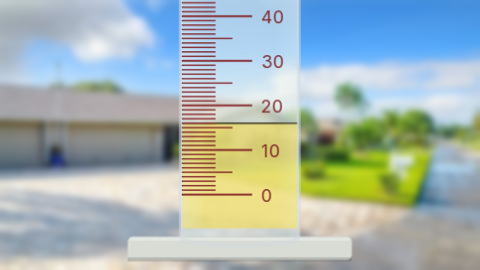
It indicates **16** mL
